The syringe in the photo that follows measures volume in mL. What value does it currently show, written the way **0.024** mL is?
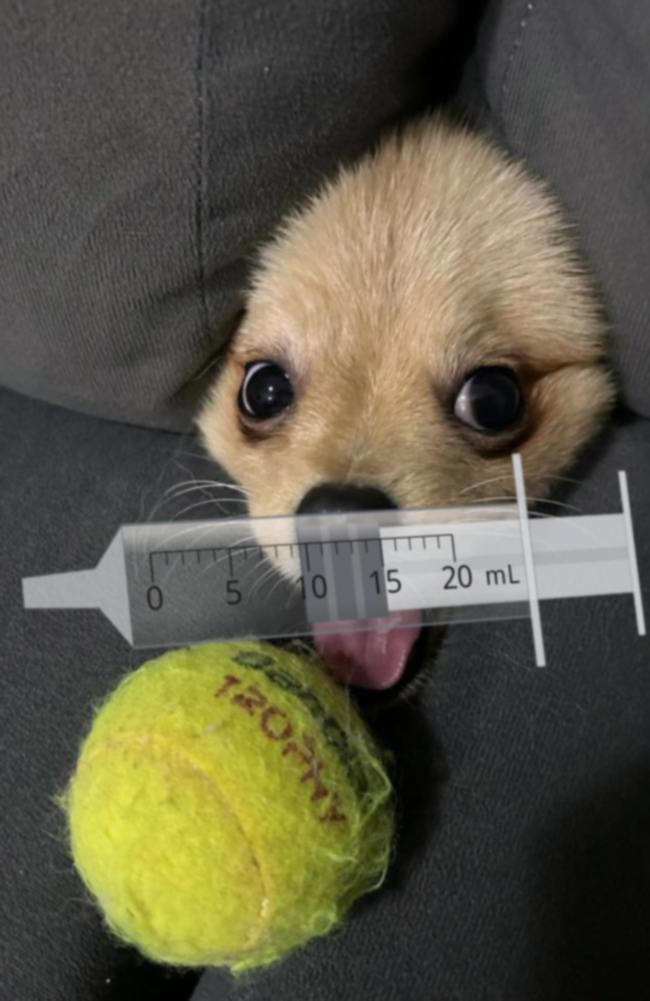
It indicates **9.5** mL
